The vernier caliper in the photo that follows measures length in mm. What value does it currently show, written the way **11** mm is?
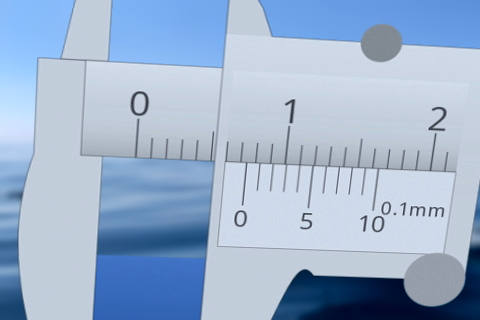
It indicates **7.4** mm
